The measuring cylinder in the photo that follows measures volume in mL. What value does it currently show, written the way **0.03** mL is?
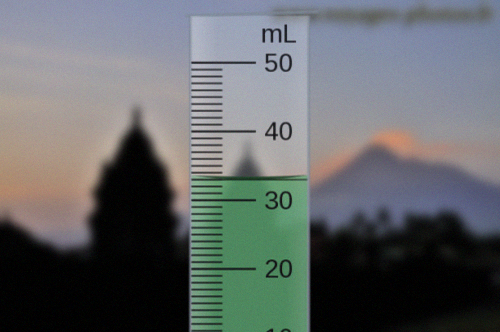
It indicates **33** mL
